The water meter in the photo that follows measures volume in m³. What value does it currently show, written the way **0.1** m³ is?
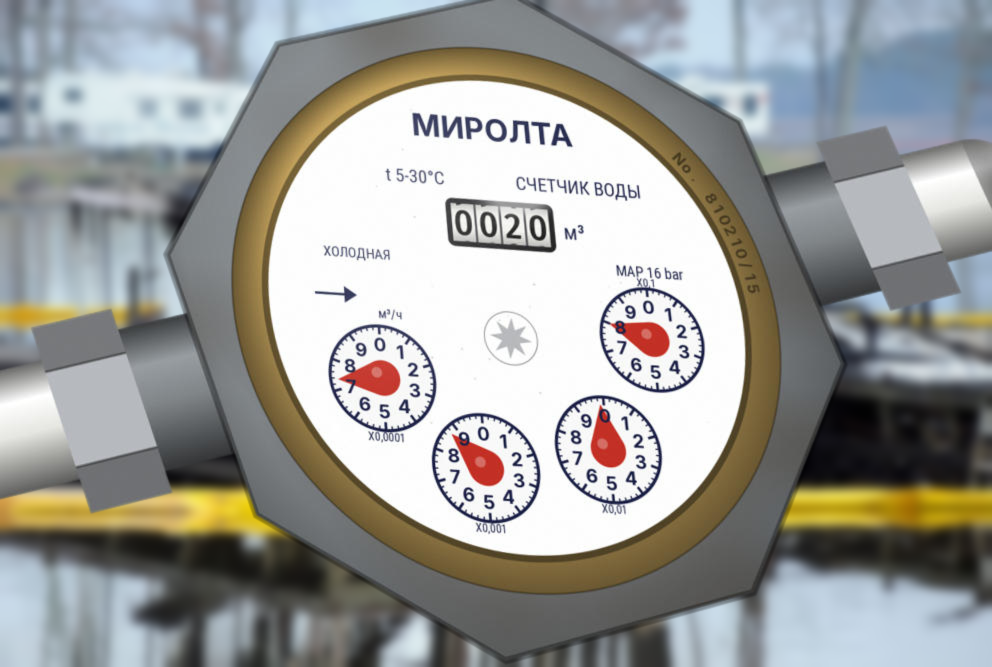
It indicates **20.7987** m³
